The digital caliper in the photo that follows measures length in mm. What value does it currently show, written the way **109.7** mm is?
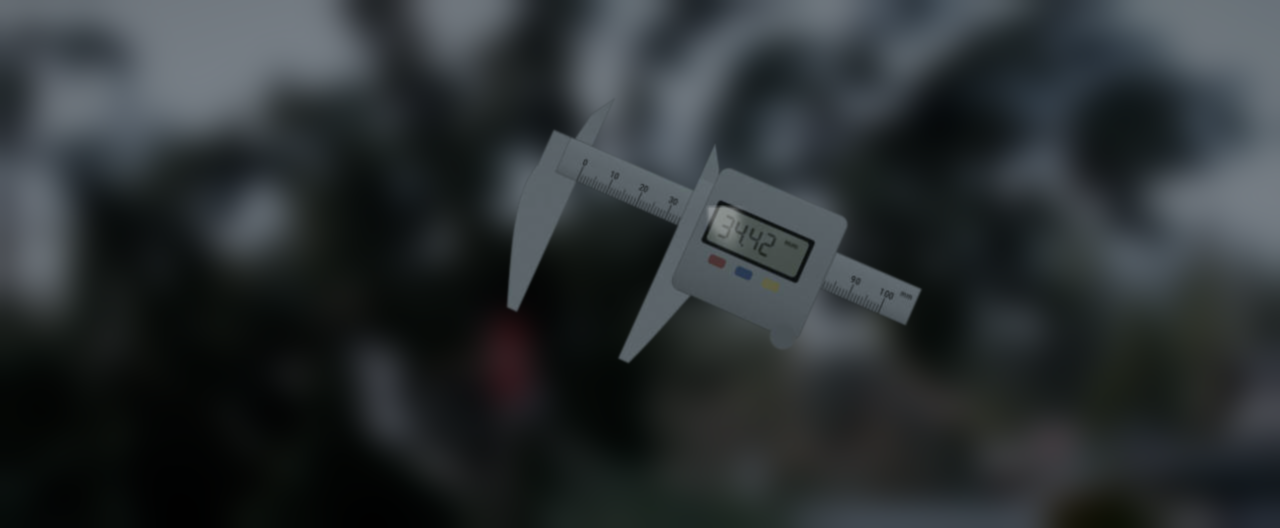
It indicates **34.42** mm
